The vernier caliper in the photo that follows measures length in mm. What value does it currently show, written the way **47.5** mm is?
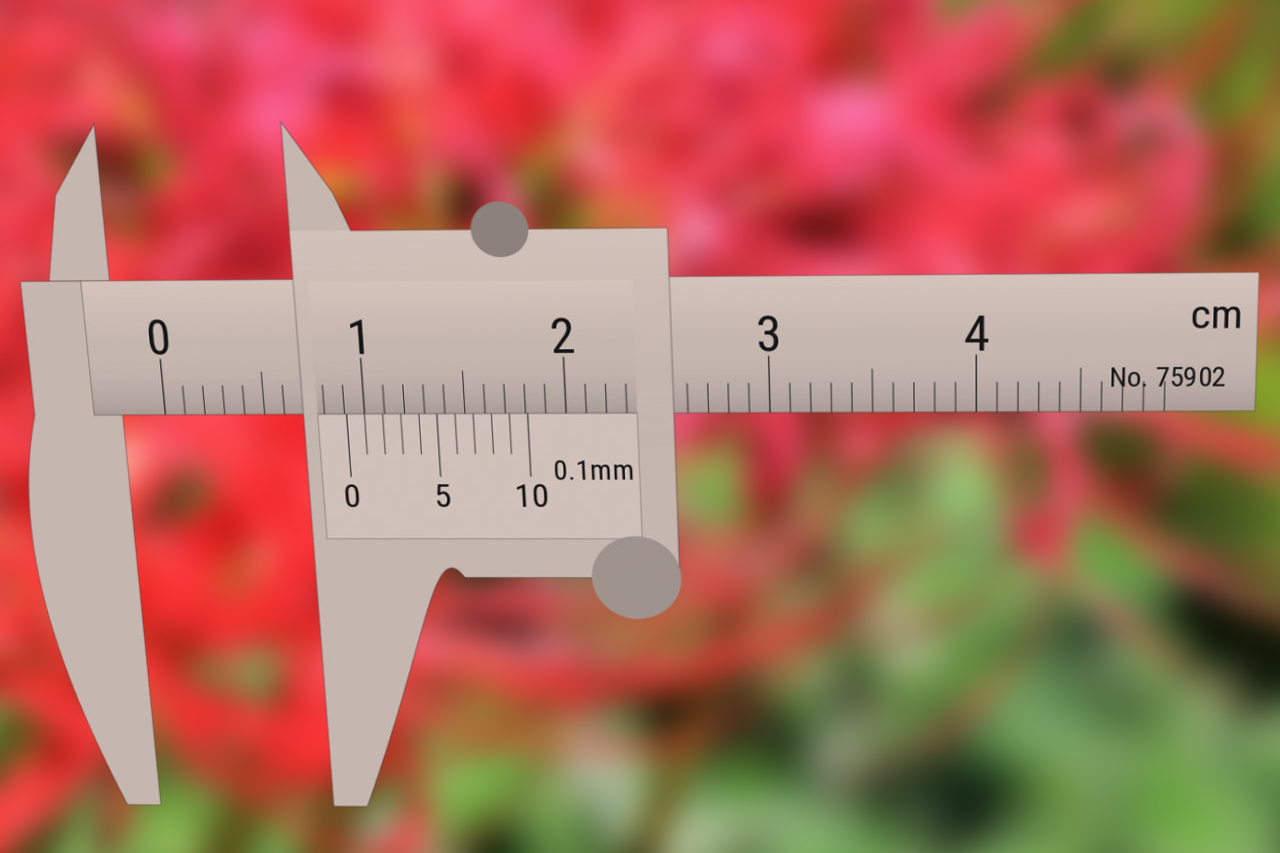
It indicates **9.1** mm
